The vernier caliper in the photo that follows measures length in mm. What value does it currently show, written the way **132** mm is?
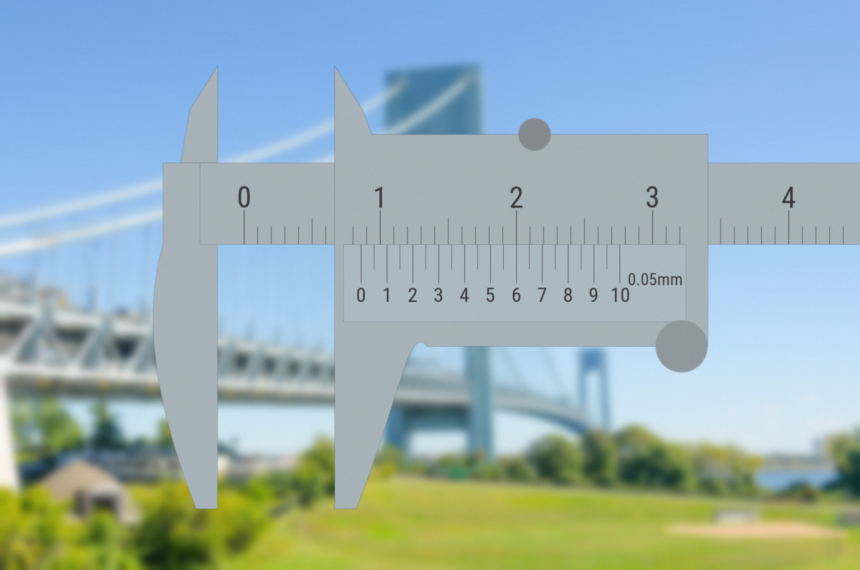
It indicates **8.6** mm
